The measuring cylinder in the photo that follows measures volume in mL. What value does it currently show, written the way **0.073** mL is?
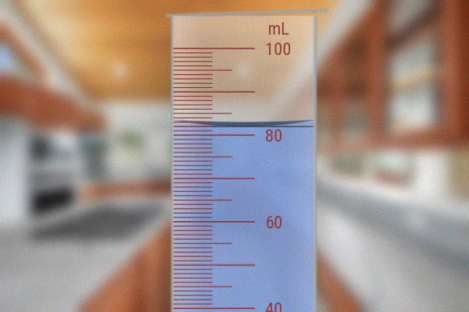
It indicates **82** mL
